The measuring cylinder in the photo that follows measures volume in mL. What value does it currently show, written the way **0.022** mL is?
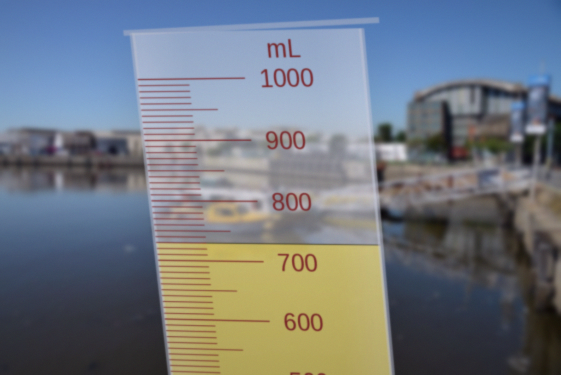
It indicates **730** mL
